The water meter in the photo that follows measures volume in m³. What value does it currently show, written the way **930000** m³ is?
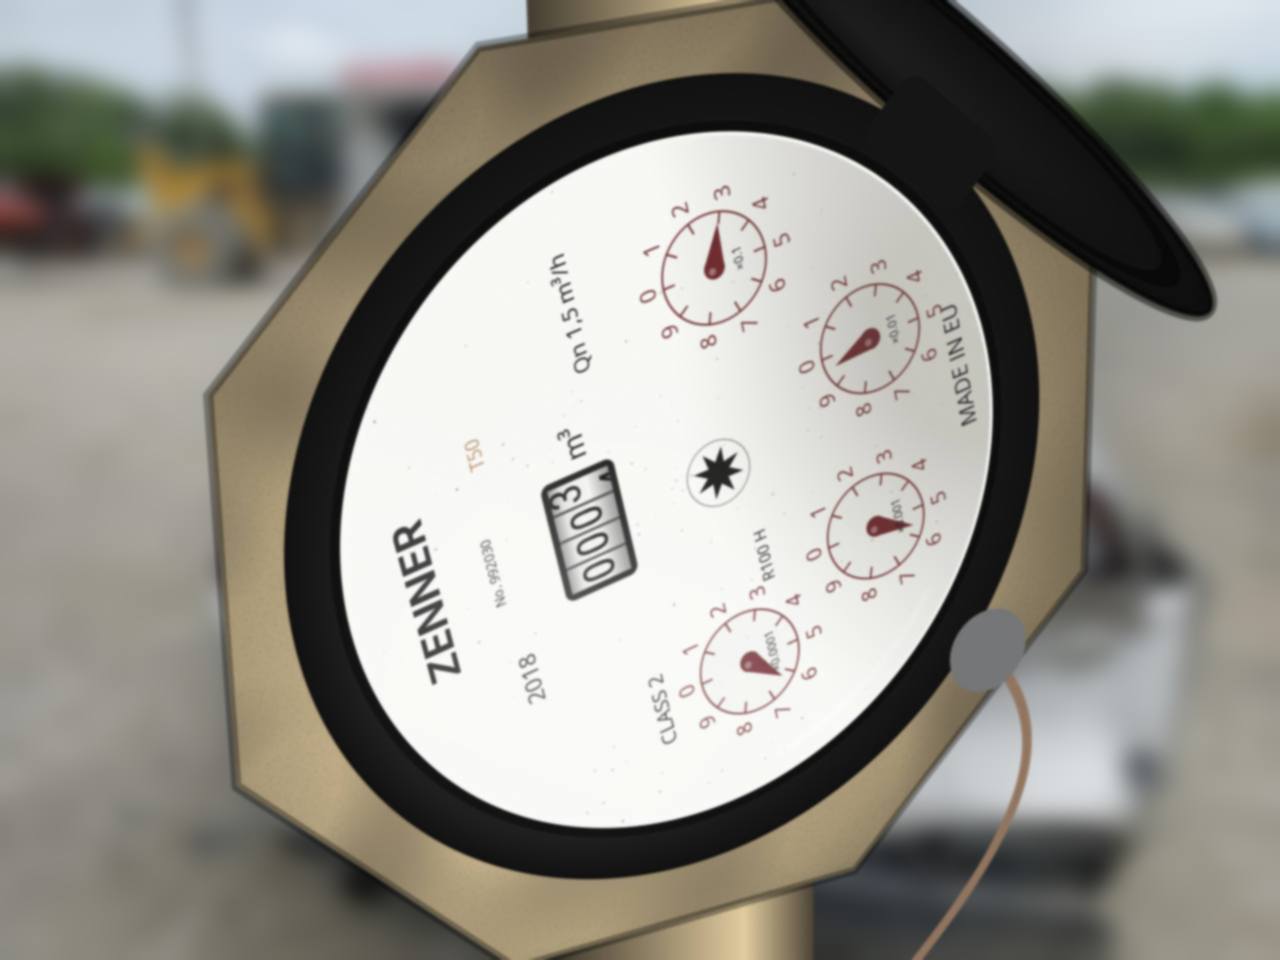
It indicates **3.2956** m³
